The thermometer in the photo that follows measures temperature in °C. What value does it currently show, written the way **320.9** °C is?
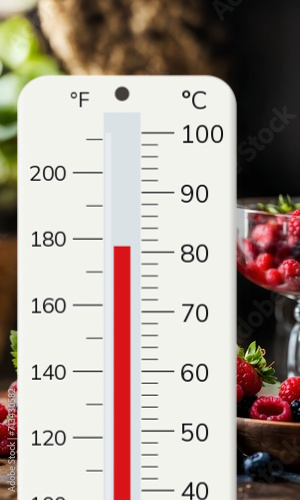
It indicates **81** °C
